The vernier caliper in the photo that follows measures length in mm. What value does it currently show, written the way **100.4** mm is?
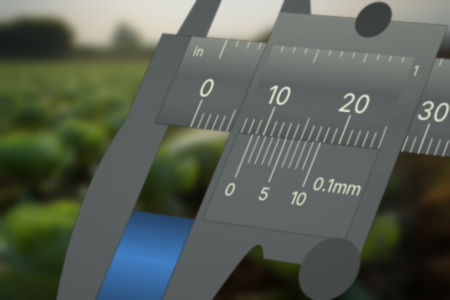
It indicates **8.6** mm
